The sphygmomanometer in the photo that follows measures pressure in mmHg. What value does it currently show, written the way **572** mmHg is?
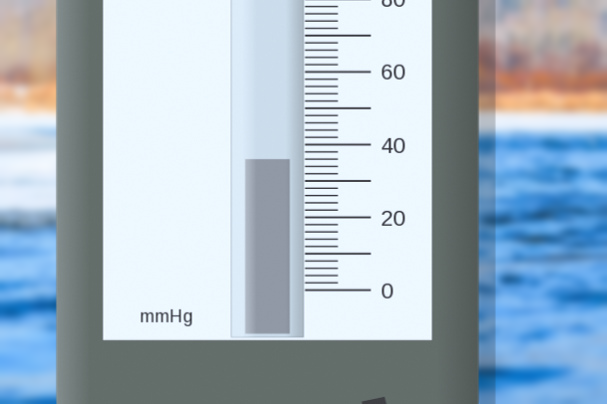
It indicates **36** mmHg
